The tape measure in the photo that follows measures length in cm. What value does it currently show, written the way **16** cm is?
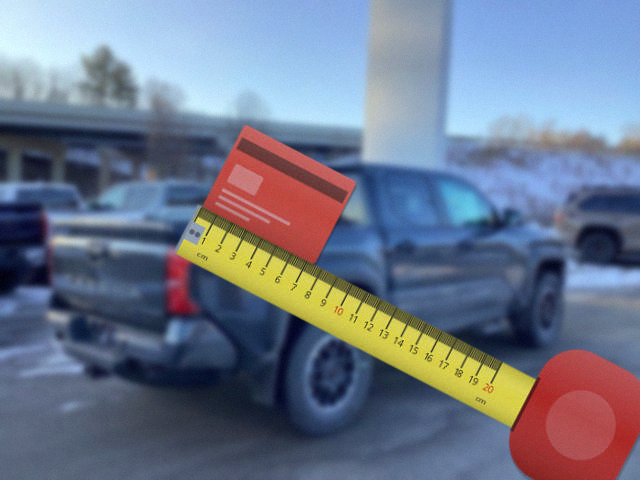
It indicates **7.5** cm
